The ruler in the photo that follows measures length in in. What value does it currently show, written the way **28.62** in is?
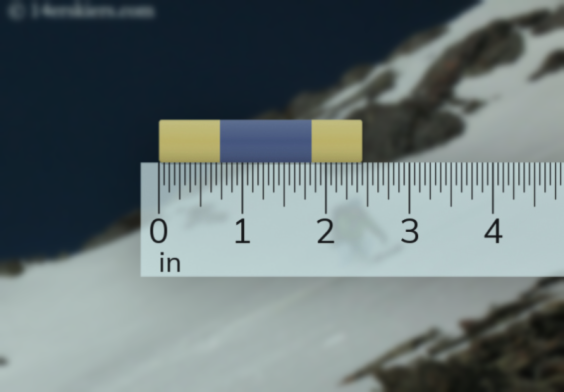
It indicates **2.4375** in
